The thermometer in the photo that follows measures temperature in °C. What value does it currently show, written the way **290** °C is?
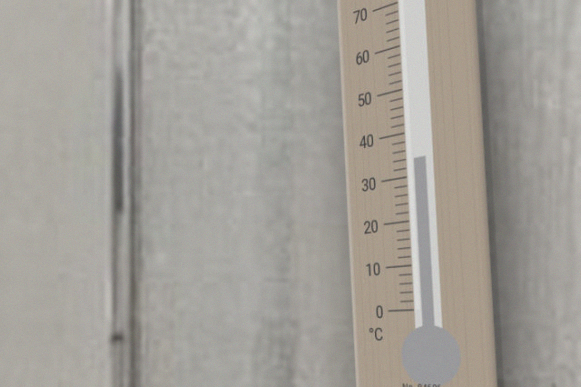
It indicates **34** °C
